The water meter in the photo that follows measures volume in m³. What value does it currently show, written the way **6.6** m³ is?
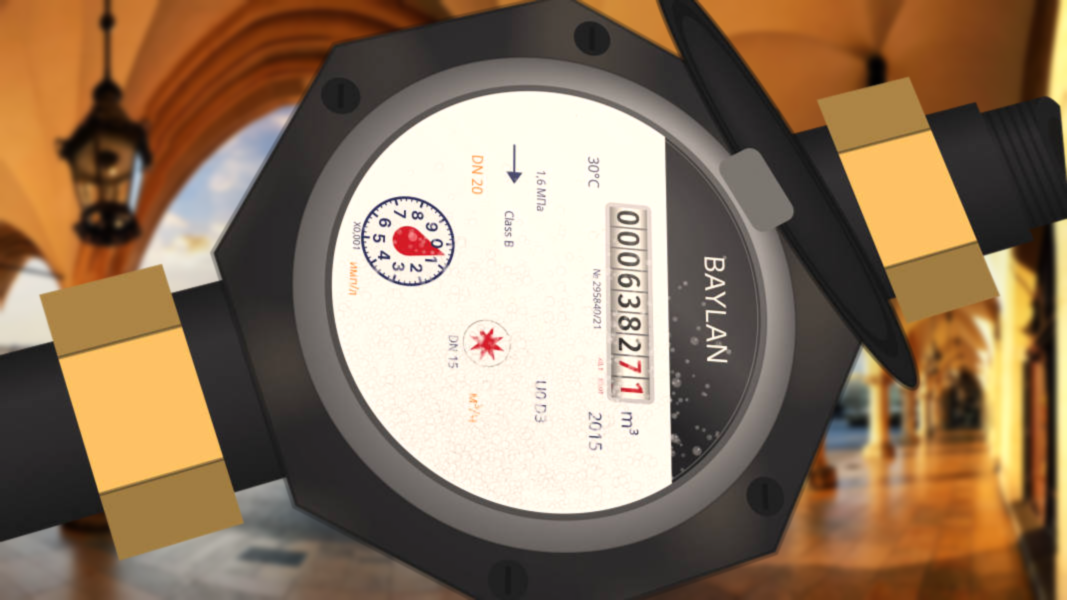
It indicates **6382.710** m³
